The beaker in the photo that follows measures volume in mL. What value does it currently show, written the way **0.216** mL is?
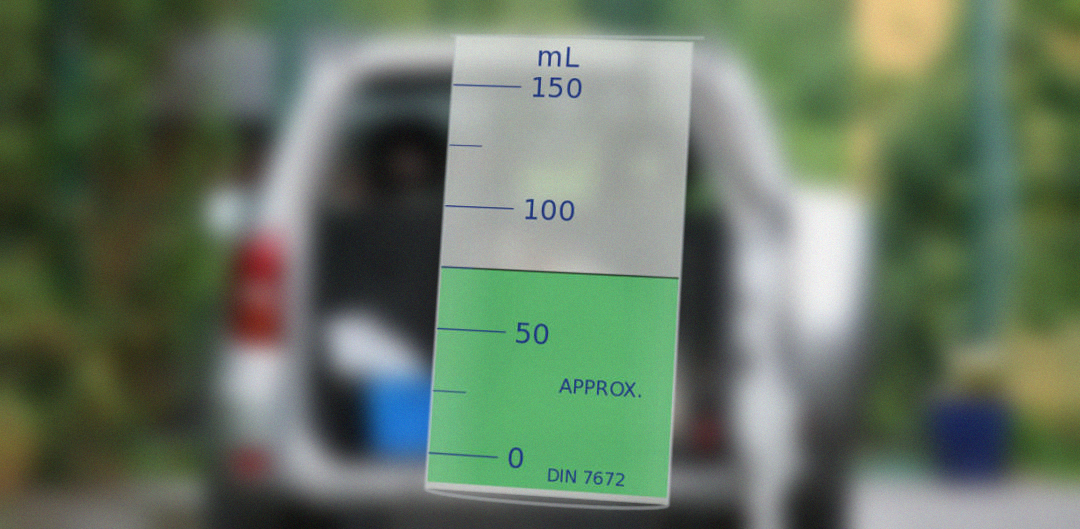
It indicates **75** mL
